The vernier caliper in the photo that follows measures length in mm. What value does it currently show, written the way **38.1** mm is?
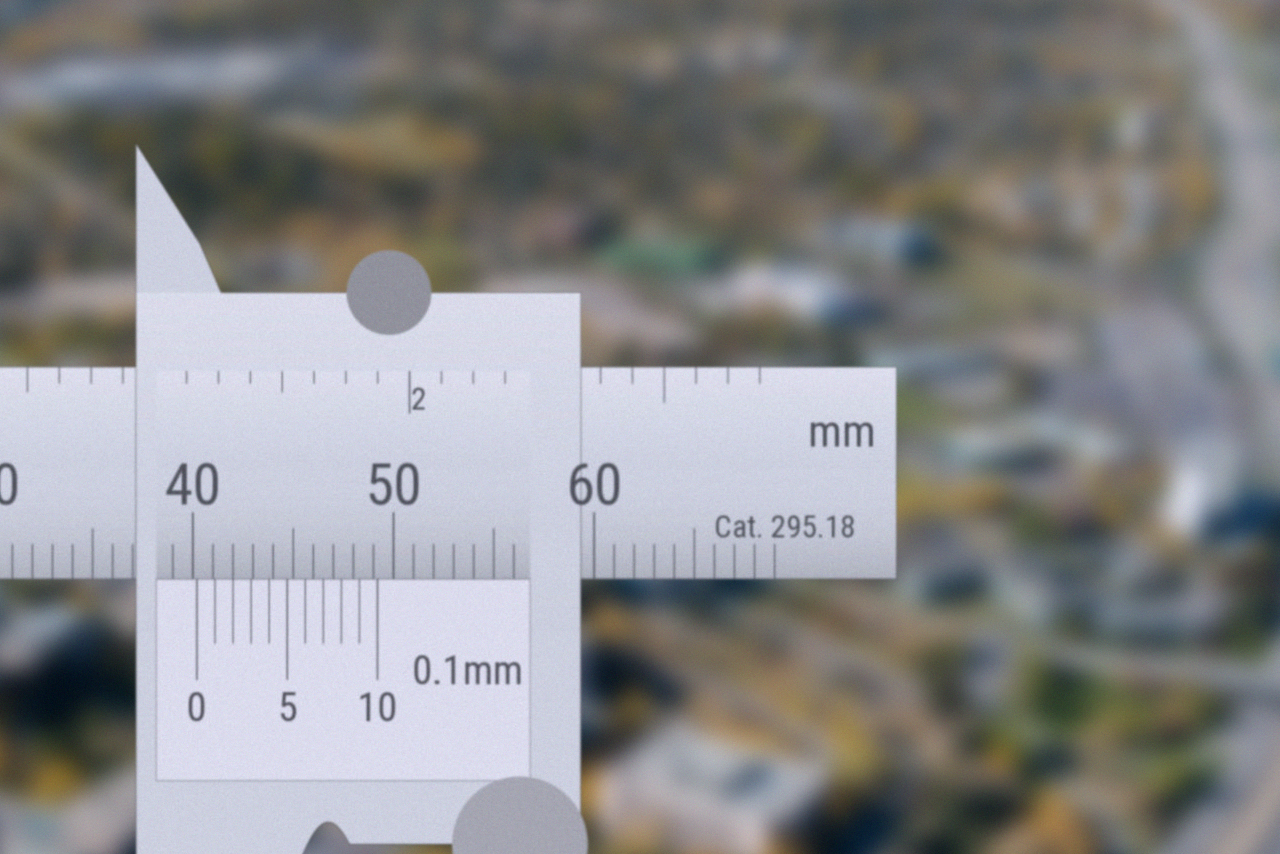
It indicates **40.2** mm
